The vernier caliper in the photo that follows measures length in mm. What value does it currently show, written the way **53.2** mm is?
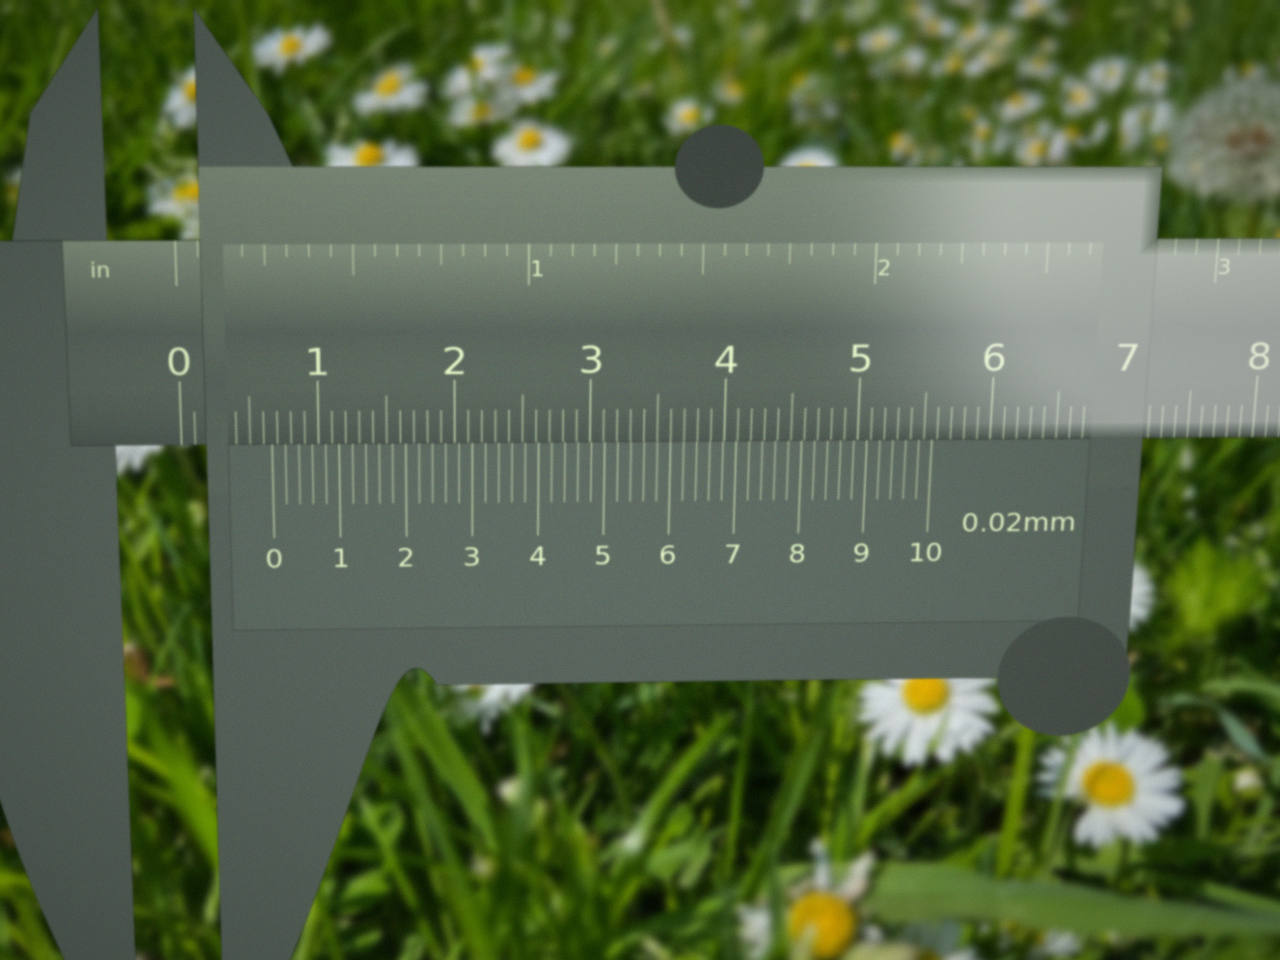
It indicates **6.6** mm
